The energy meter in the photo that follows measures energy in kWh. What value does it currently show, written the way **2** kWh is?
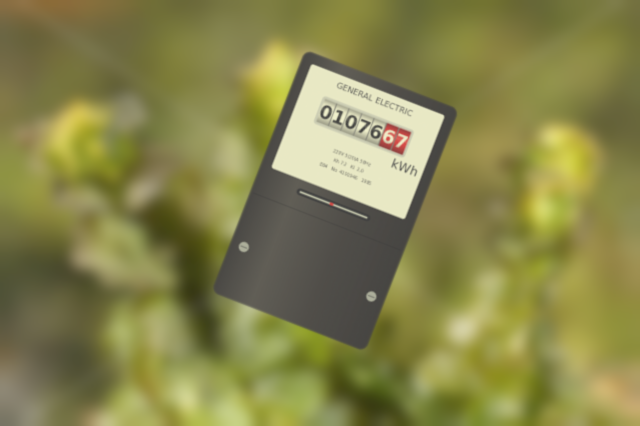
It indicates **1076.67** kWh
